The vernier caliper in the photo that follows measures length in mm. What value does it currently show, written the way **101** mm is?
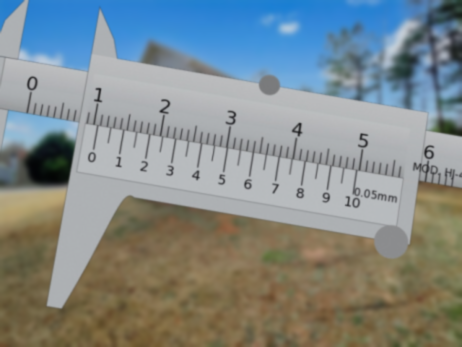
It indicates **10.6** mm
